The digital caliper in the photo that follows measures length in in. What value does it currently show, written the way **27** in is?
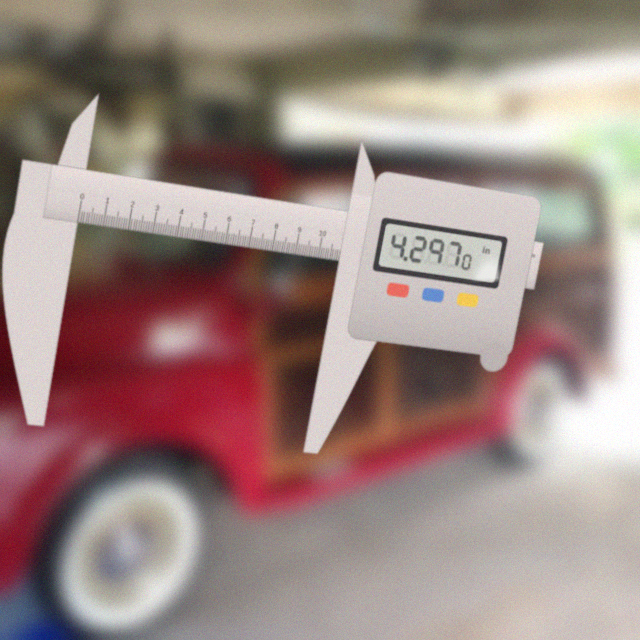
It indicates **4.2970** in
